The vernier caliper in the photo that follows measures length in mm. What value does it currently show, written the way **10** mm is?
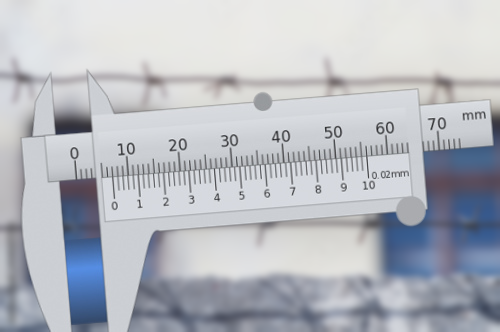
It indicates **7.0** mm
